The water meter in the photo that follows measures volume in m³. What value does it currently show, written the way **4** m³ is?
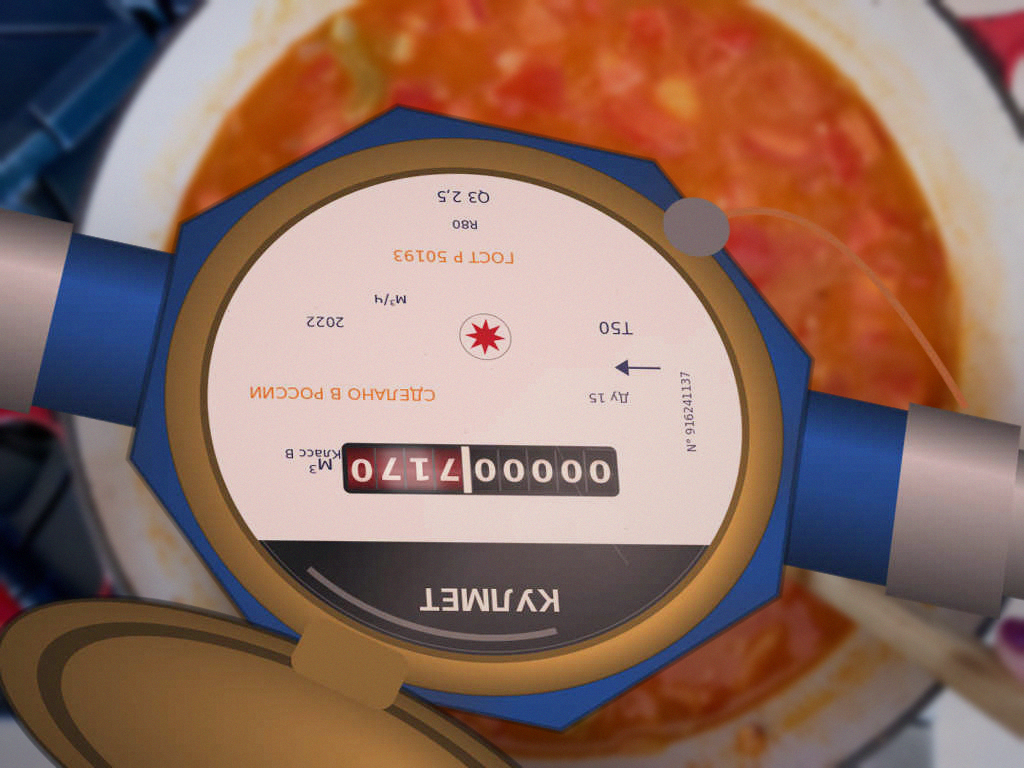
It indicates **0.7170** m³
